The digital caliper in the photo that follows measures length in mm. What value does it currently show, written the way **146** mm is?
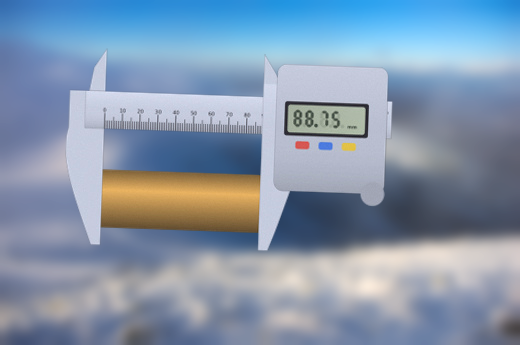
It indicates **88.75** mm
